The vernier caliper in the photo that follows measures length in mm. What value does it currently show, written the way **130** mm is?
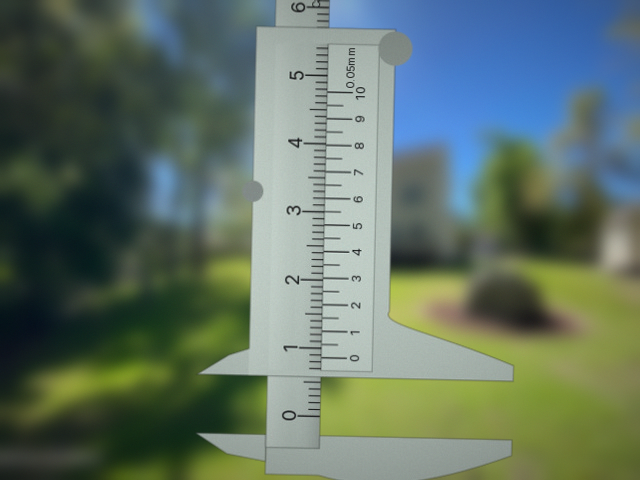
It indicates **8.6** mm
